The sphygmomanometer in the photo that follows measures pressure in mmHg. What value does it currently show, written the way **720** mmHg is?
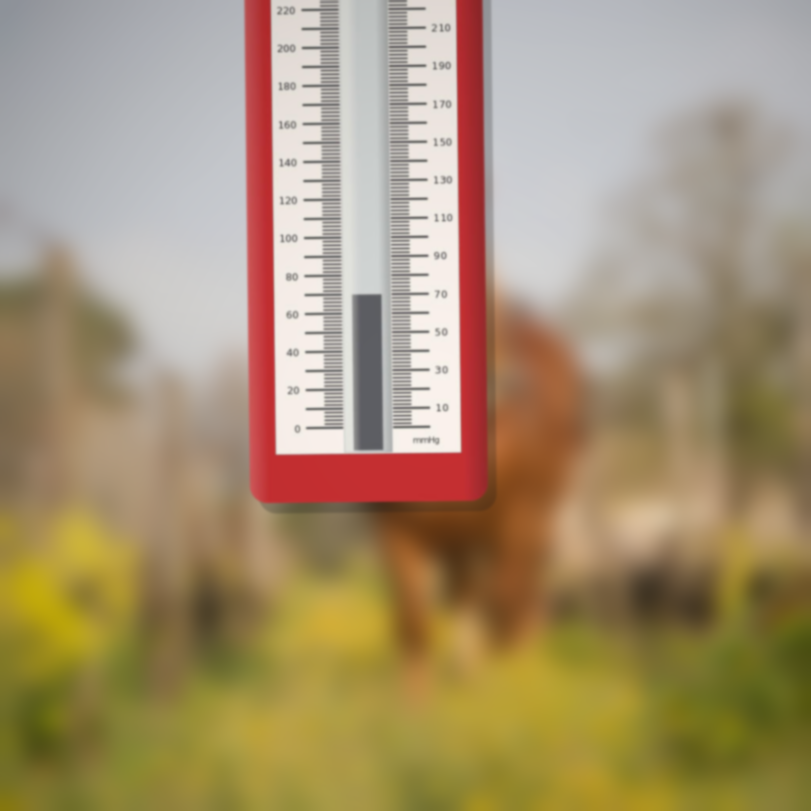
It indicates **70** mmHg
